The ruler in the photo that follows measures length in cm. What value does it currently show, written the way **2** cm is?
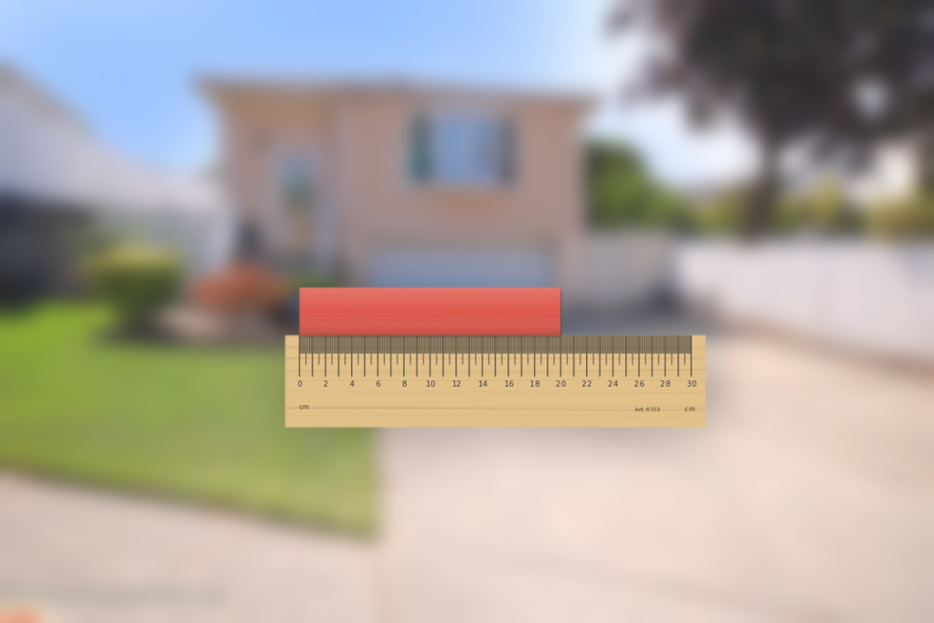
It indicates **20** cm
